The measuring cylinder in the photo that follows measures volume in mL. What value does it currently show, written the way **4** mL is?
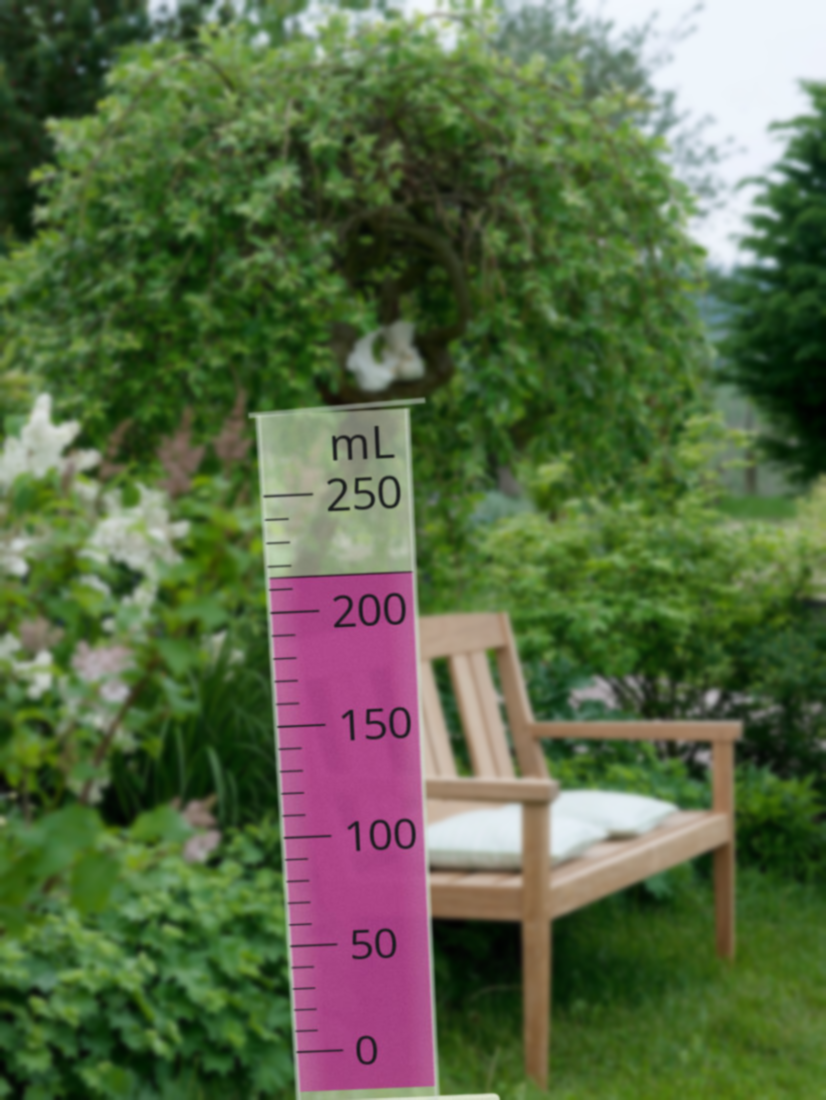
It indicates **215** mL
